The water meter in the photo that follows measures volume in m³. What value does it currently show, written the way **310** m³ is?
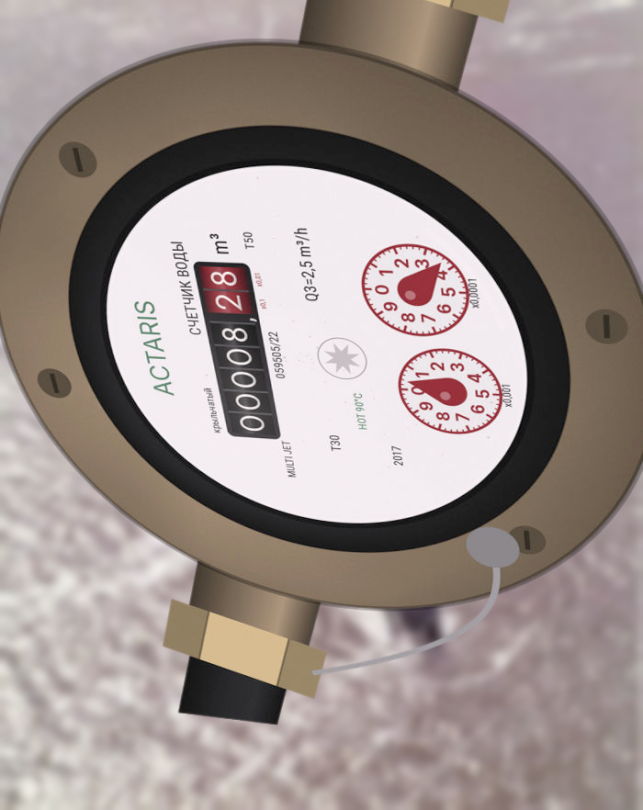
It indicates **8.2803** m³
